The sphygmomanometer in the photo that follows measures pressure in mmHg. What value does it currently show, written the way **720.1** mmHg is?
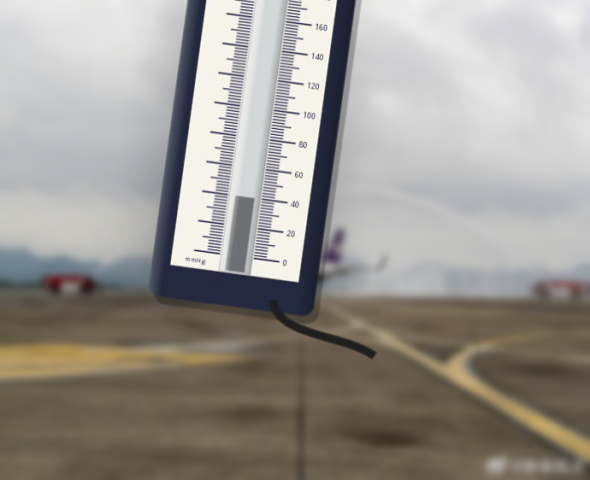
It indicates **40** mmHg
